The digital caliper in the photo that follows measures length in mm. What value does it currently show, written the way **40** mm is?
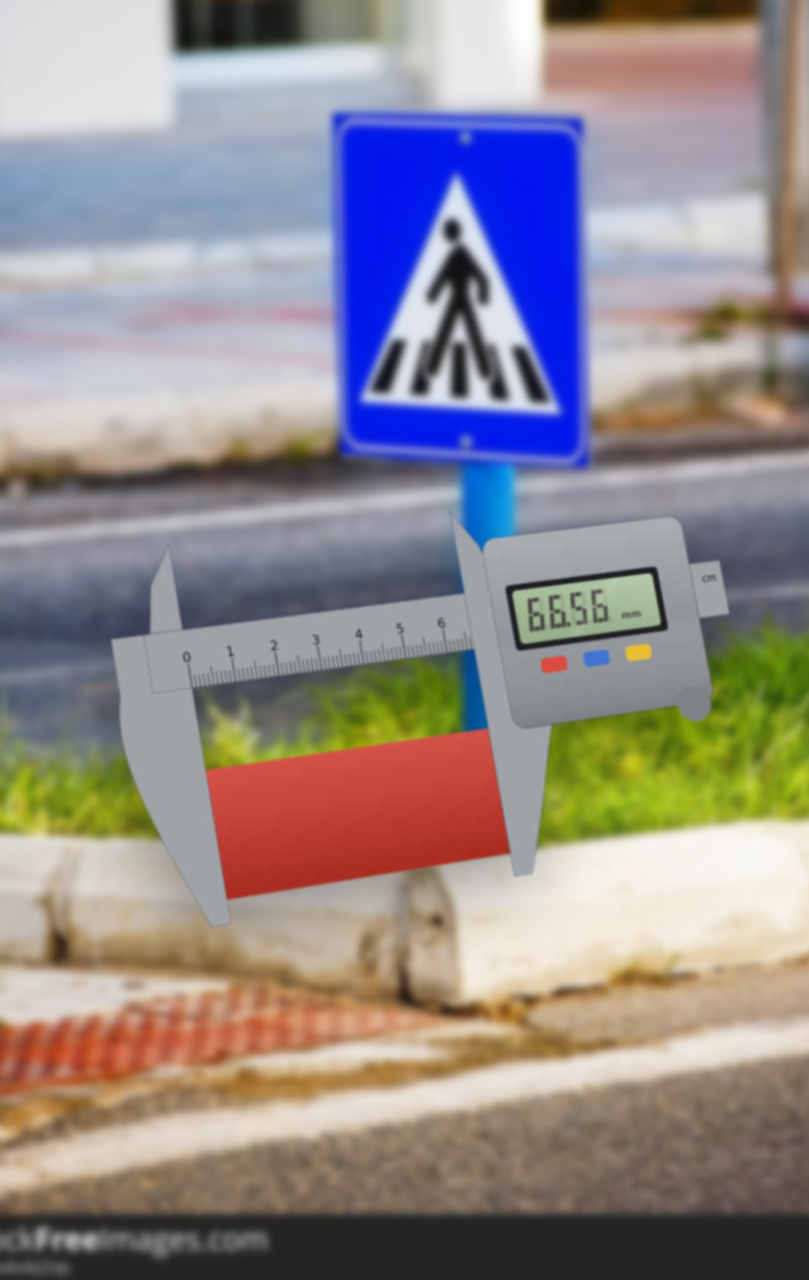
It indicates **66.56** mm
